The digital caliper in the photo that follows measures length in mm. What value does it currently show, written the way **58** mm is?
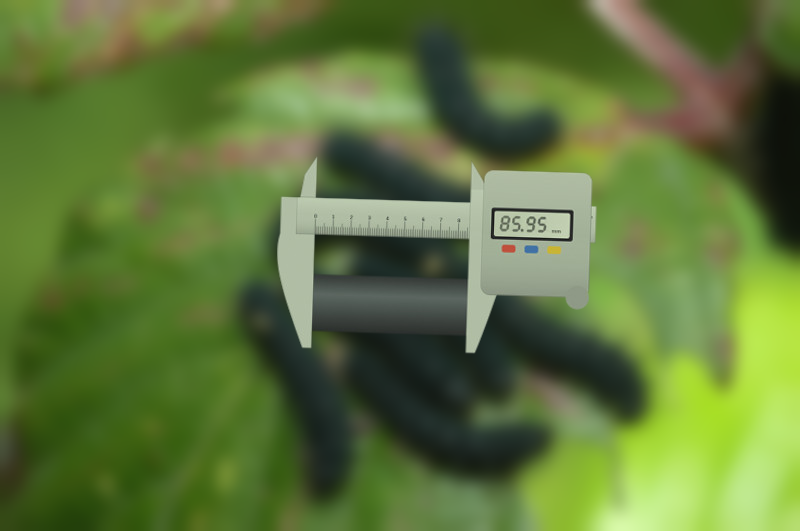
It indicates **85.95** mm
